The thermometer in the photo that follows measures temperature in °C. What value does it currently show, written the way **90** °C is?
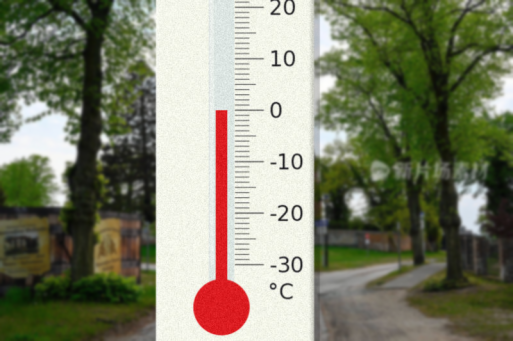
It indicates **0** °C
